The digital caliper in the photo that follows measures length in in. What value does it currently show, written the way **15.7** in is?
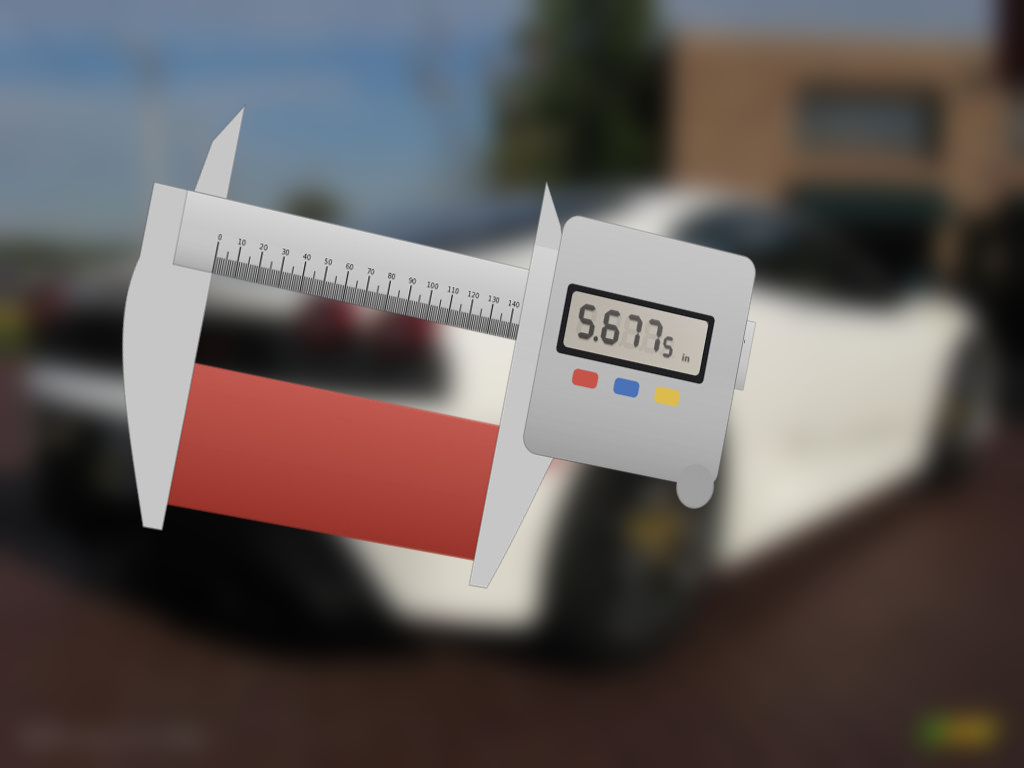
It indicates **5.6775** in
